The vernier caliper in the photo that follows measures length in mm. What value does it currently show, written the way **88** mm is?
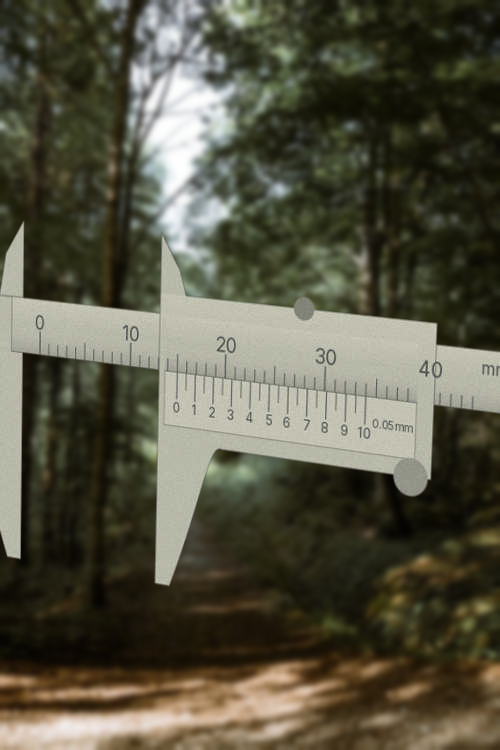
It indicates **15.0** mm
